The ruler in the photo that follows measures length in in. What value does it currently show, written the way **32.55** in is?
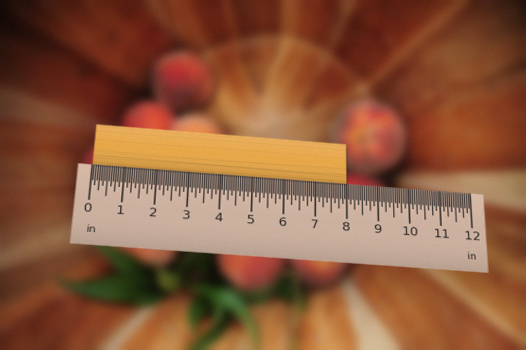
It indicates **8** in
